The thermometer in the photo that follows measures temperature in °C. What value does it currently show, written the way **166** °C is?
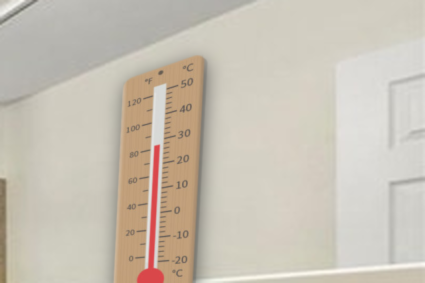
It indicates **28** °C
